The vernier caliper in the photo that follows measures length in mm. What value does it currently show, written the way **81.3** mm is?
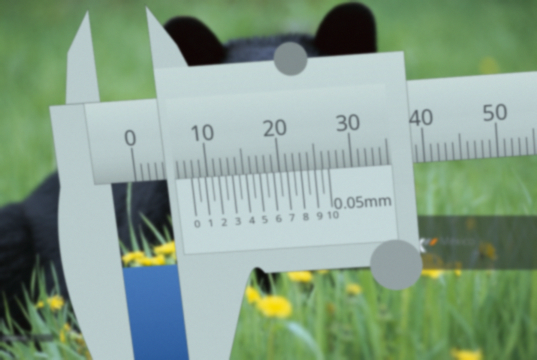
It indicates **7.8** mm
